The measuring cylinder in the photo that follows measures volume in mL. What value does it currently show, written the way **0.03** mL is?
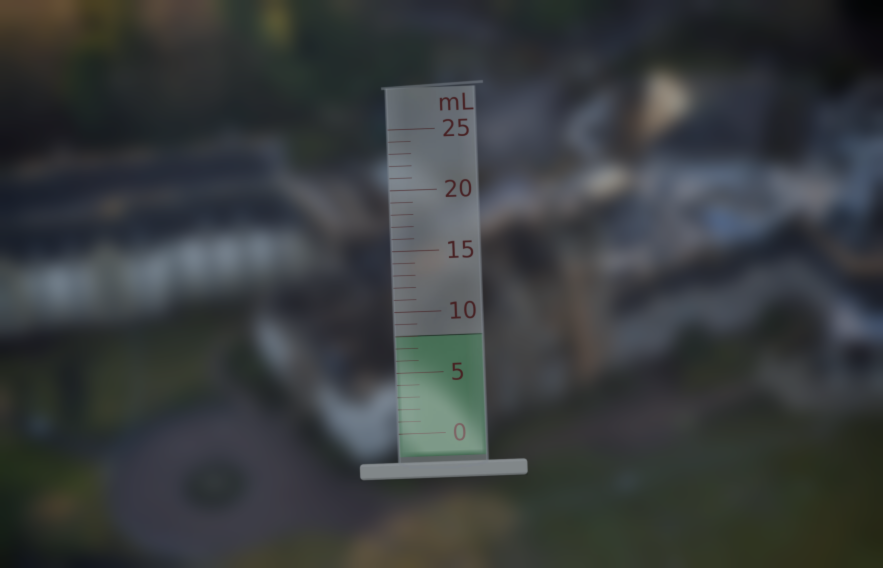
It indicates **8** mL
